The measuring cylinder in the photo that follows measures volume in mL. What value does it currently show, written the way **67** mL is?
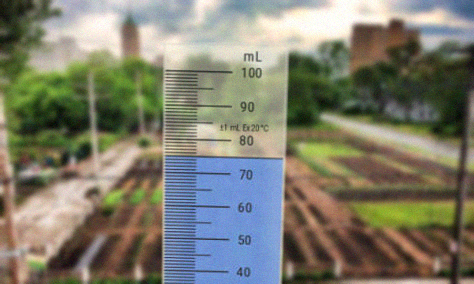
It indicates **75** mL
